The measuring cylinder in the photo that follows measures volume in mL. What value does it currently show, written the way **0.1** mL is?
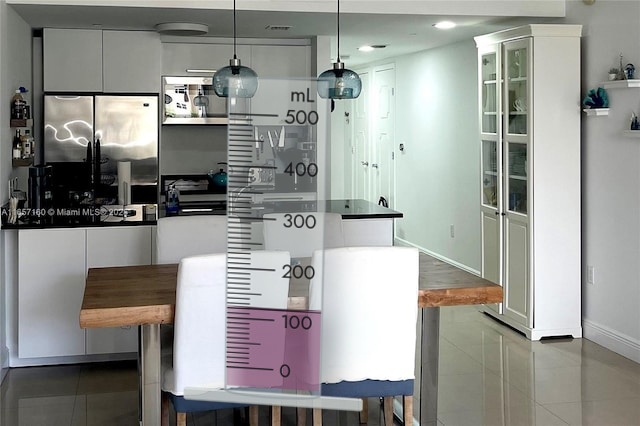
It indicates **120** mL
